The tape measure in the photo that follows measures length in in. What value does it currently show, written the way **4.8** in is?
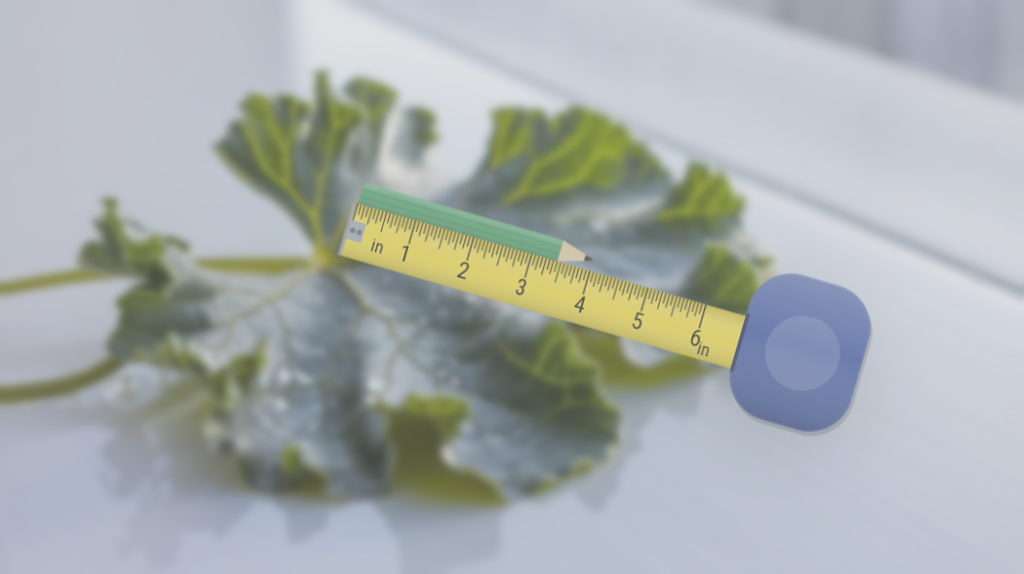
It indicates **4** in
